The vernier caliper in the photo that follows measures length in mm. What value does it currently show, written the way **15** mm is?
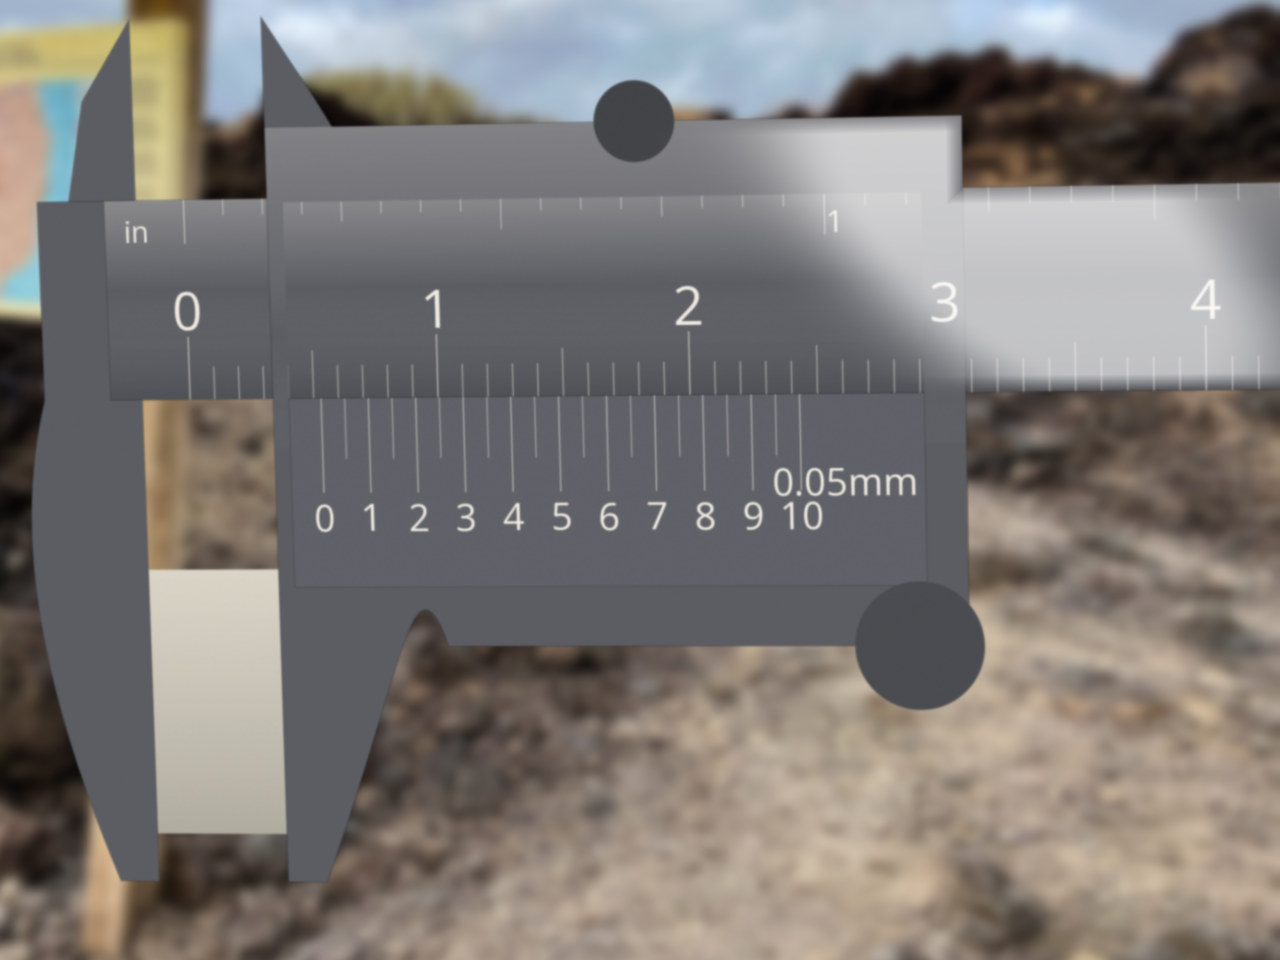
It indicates **5.3** mm
